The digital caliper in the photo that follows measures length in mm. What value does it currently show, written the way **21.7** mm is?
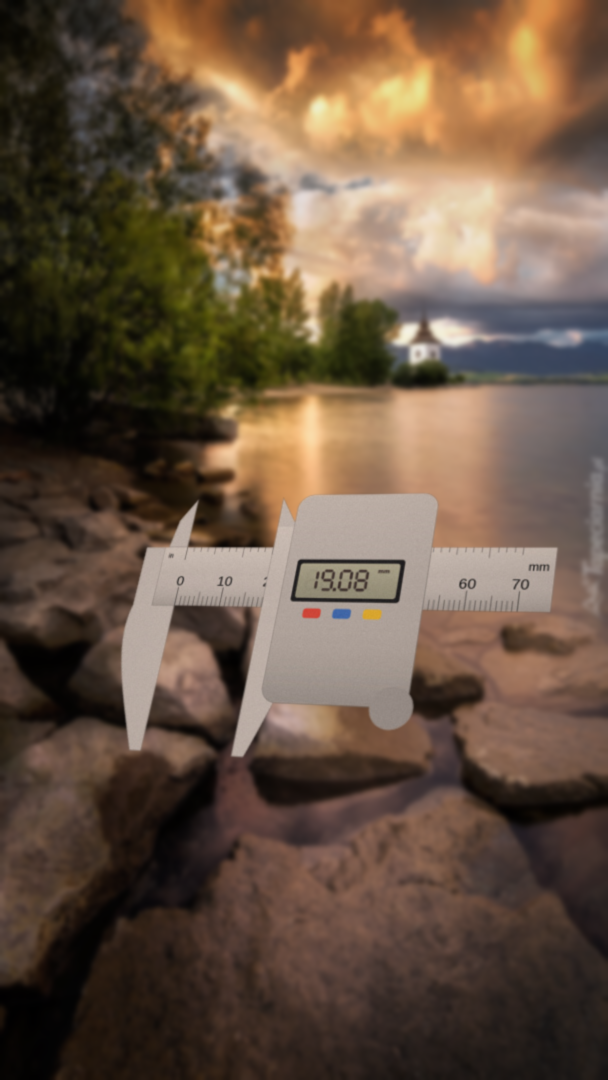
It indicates **19.08** mm
